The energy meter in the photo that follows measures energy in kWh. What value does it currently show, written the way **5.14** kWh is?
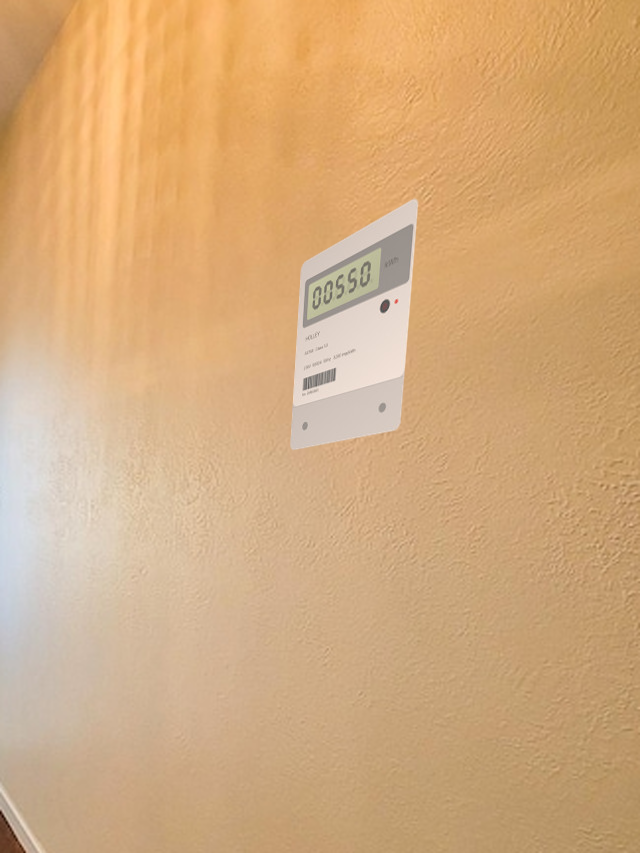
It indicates **550** kWh
